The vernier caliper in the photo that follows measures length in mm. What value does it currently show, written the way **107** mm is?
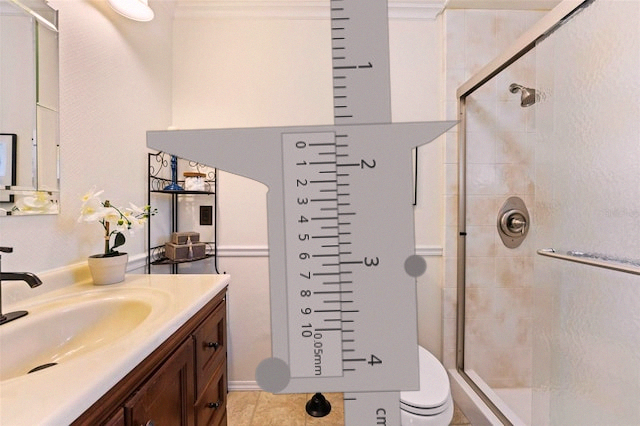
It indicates **17.8** mm
